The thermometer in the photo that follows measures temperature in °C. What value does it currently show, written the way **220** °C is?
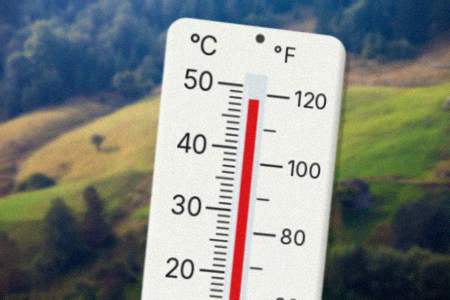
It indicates **48** °C
